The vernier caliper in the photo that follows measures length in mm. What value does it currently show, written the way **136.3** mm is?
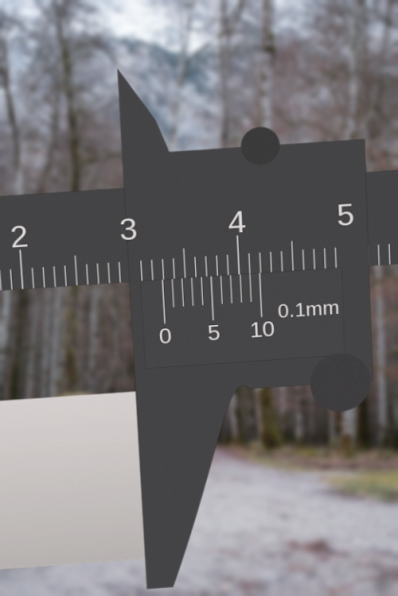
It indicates **32.9** mm
